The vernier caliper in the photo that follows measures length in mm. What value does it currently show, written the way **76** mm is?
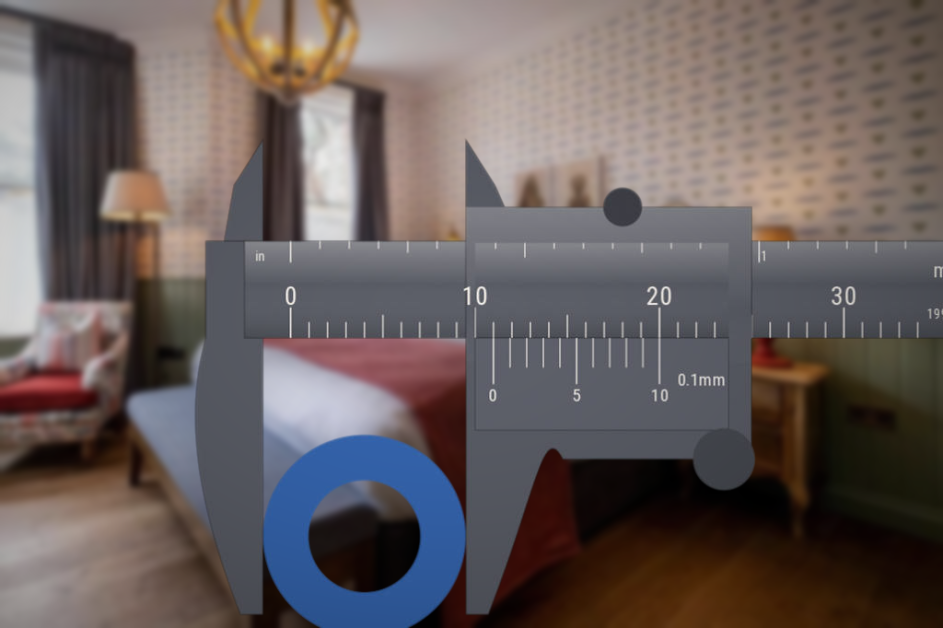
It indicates **11.0** mm
